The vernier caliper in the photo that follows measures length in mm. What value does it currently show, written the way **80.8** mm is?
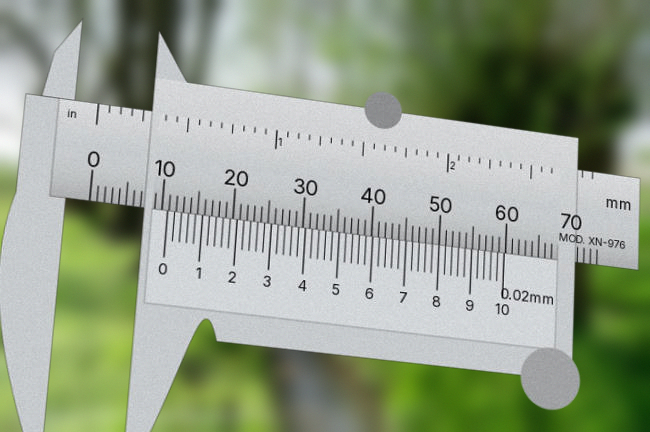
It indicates **10.8** mm
